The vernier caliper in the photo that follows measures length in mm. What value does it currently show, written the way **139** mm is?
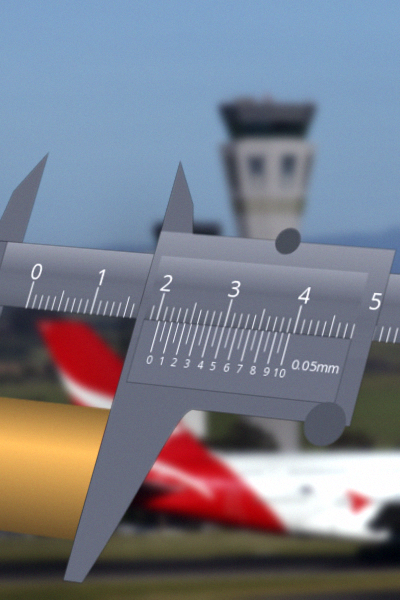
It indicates **20.4** mm
